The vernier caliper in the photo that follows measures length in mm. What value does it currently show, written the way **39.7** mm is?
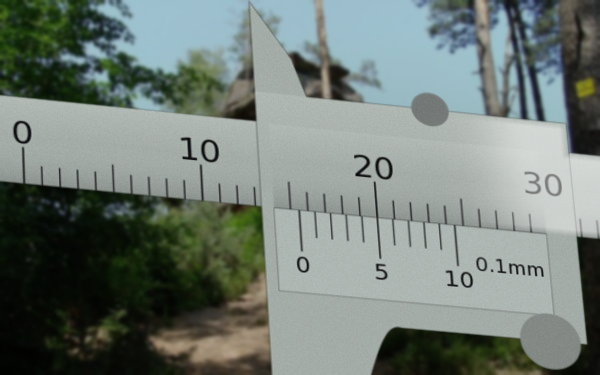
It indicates **15.5** mm
